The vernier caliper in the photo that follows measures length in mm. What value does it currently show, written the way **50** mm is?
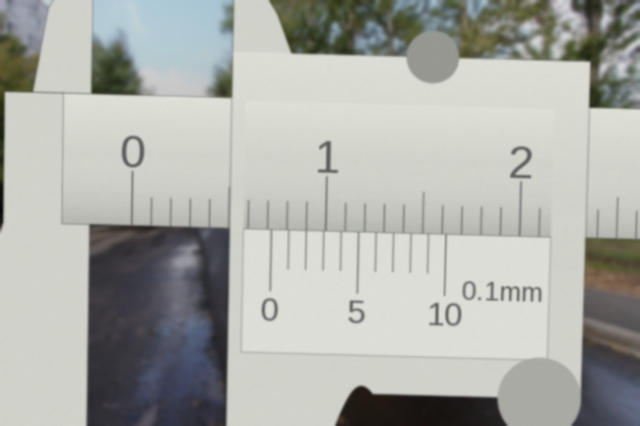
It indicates **7.2** mm
